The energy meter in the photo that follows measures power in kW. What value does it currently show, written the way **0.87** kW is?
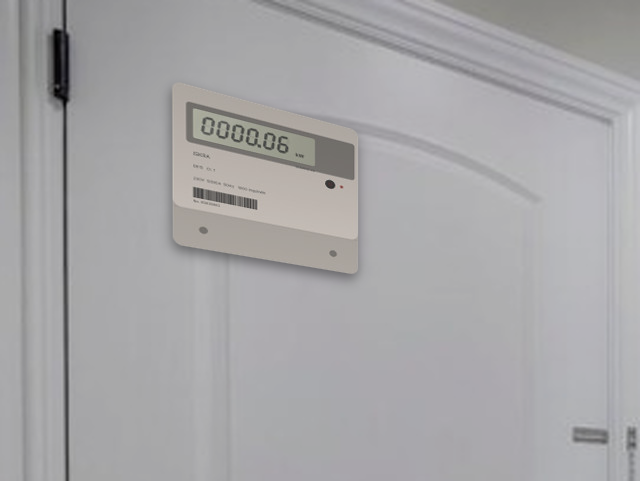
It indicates **0.06** kW
